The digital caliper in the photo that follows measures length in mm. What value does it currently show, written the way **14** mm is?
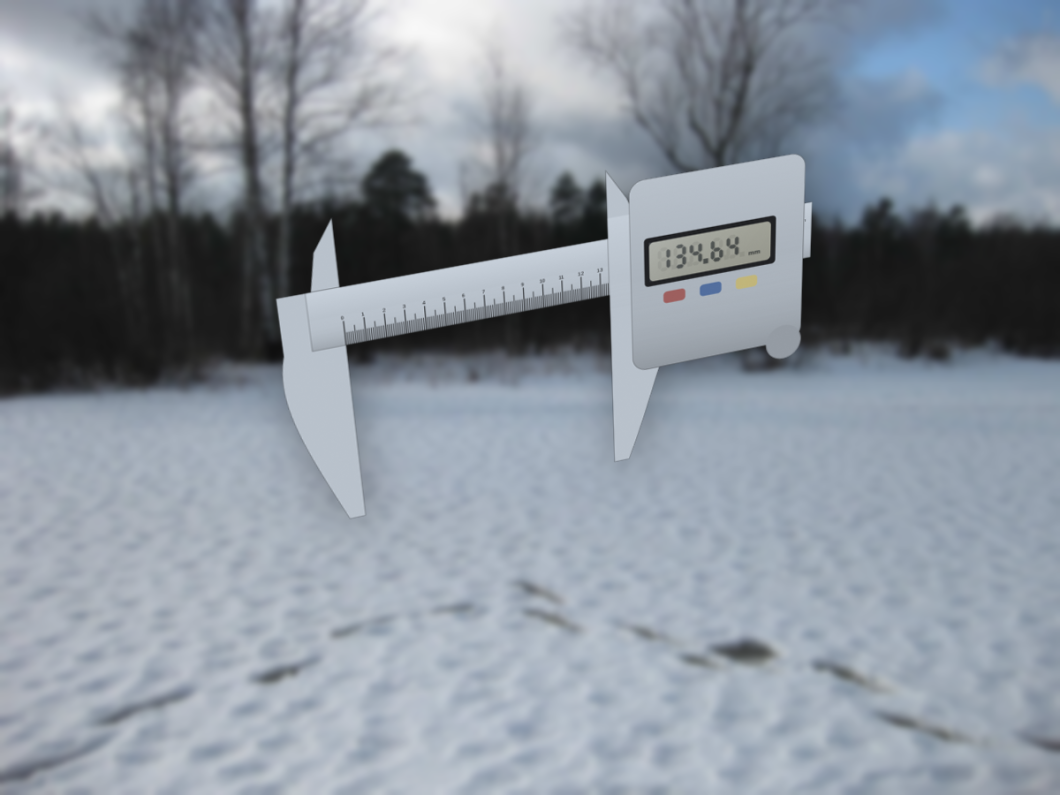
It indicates **134.64** mm
